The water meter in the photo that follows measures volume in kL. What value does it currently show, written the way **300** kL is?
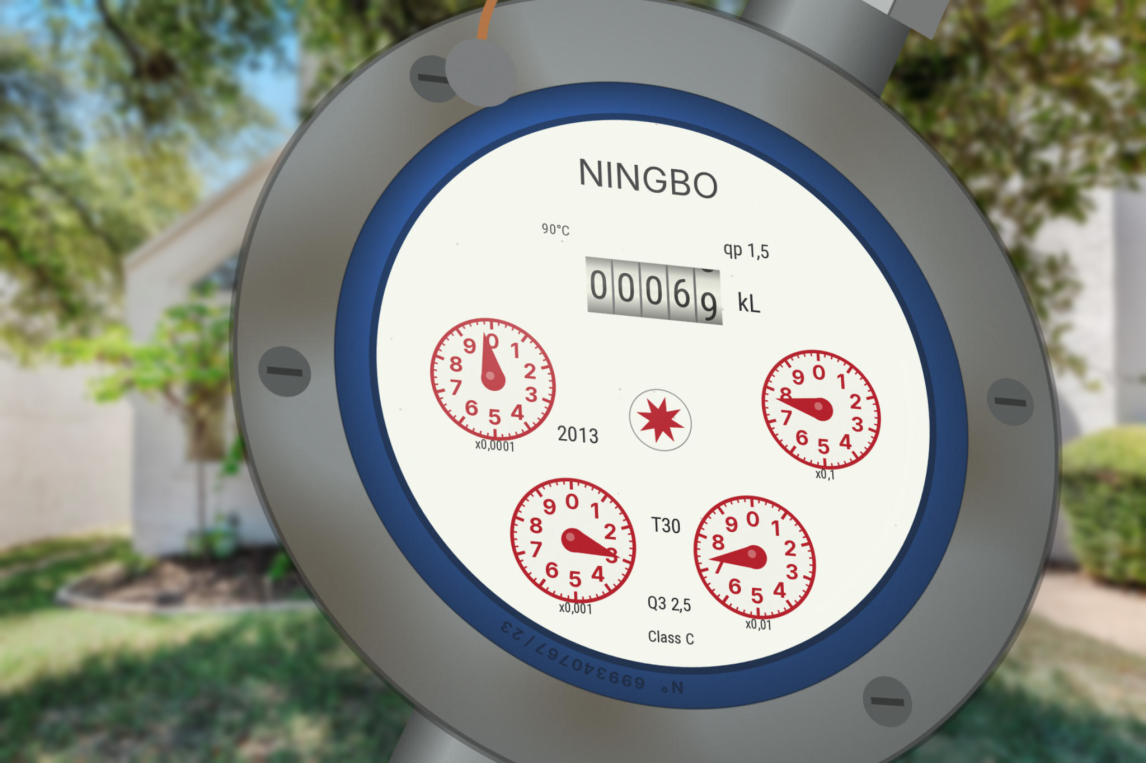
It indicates **68.7729** kL
